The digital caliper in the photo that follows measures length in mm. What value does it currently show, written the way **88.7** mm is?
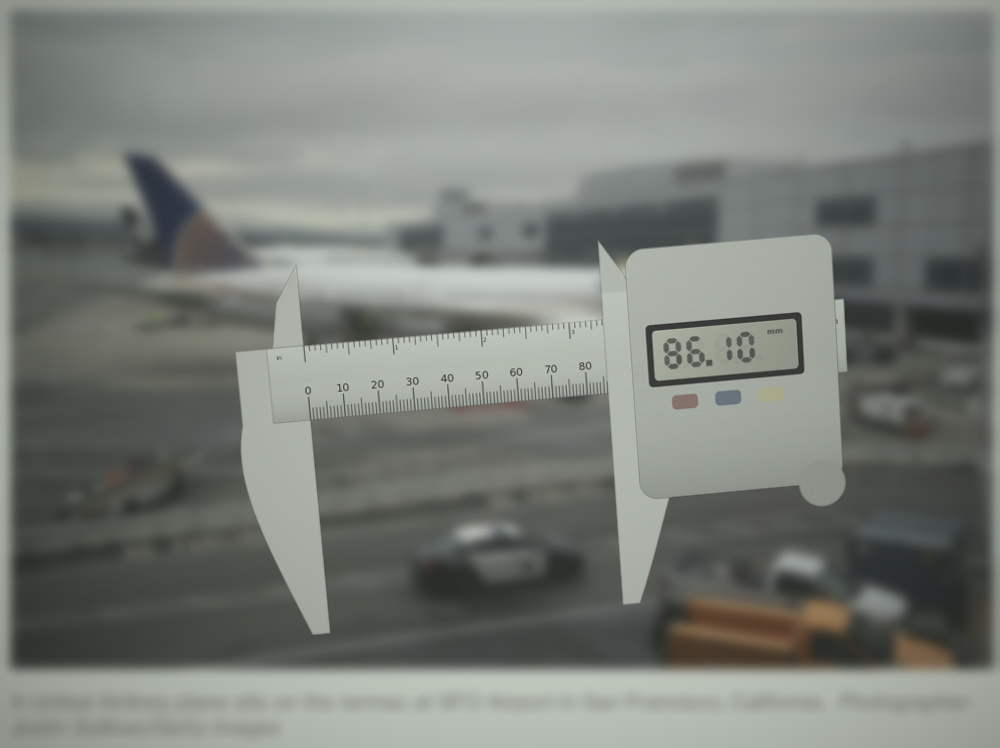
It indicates **86.10** mm
